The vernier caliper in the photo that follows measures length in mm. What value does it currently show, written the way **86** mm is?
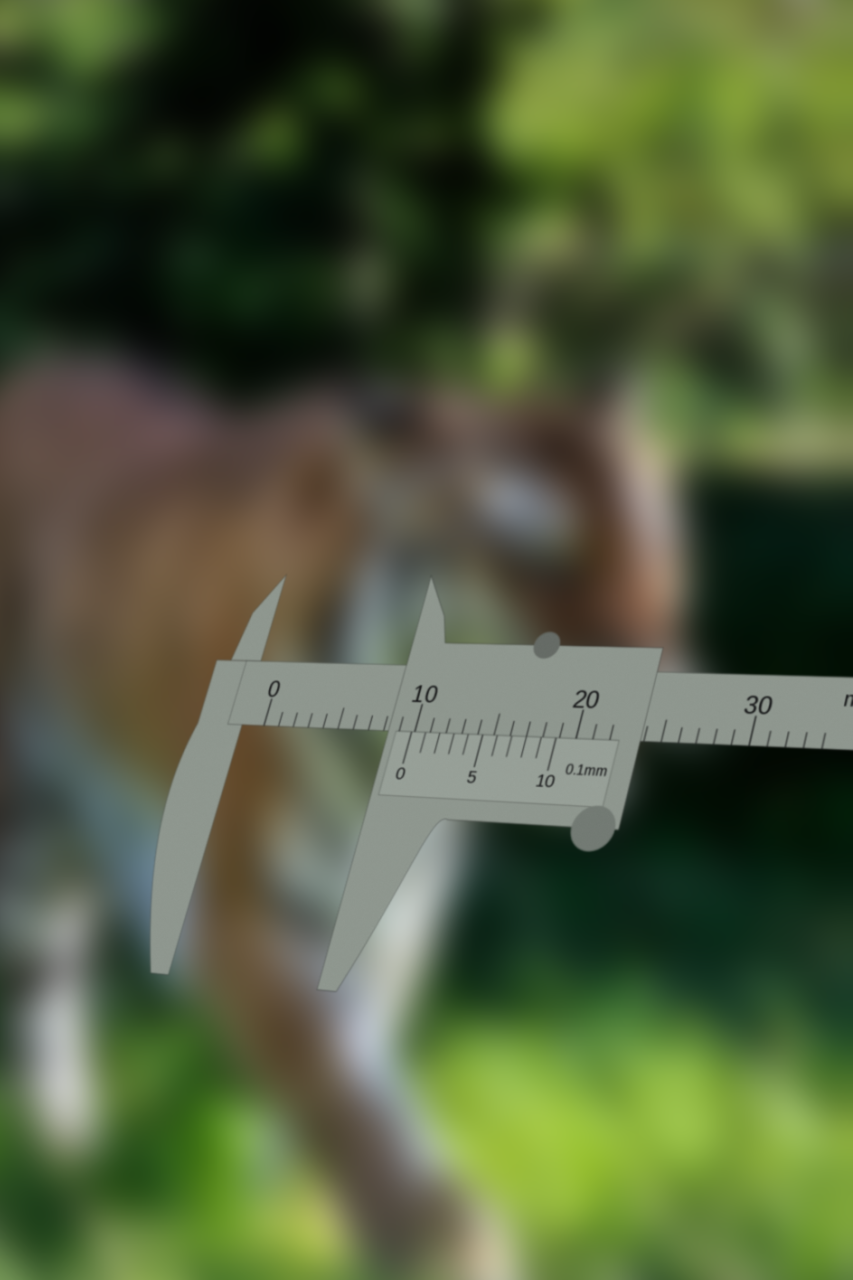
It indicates **9.8** mm
